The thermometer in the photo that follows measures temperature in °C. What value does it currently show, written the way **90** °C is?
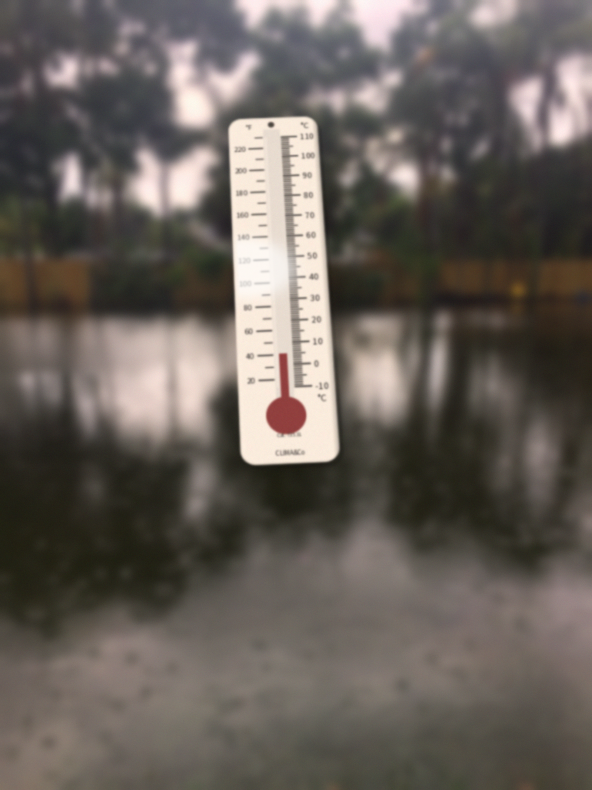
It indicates **5** °C
